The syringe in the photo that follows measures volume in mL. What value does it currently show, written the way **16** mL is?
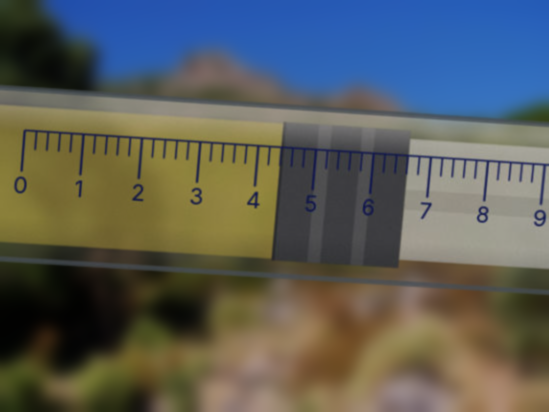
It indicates **4.4** mL
